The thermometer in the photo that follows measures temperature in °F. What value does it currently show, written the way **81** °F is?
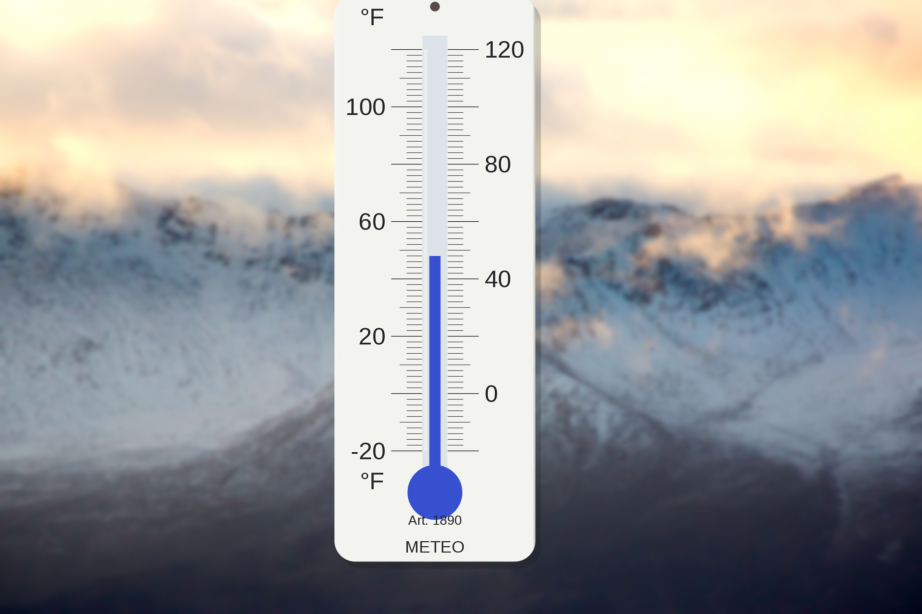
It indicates **48** °F
